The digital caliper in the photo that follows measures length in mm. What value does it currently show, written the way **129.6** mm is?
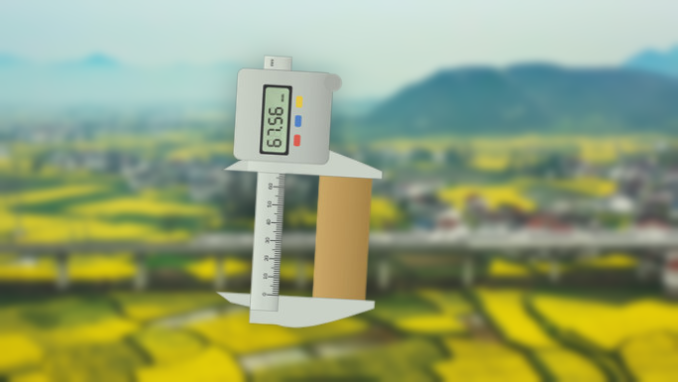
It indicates **67.56** mm
